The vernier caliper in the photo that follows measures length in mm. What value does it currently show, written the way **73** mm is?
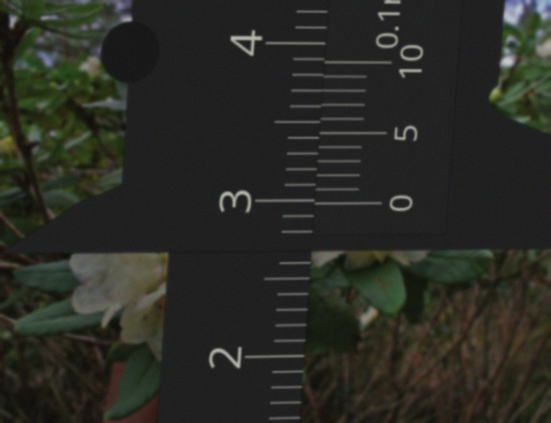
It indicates **29.8** mm
